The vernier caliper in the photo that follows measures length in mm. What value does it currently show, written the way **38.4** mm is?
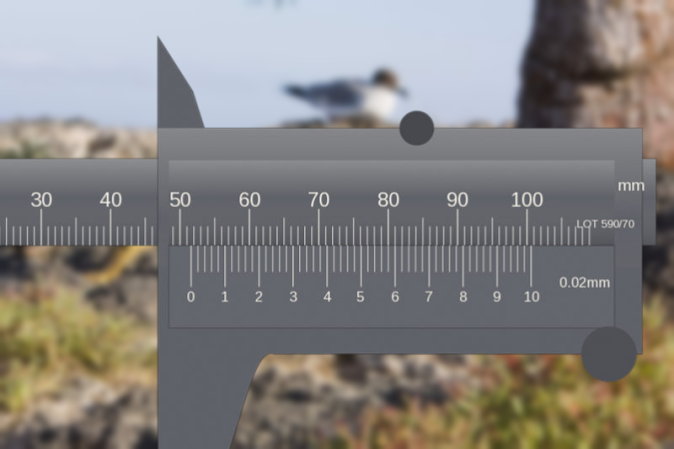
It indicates **51.6** mm
